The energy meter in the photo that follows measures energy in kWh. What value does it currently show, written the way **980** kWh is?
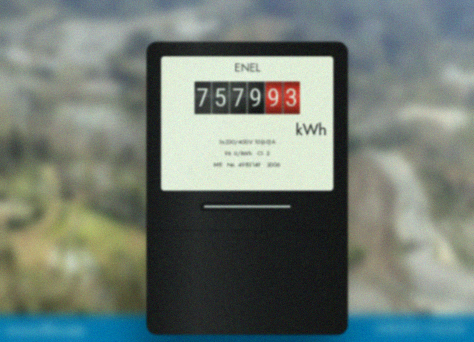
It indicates **7579.93** kWh
